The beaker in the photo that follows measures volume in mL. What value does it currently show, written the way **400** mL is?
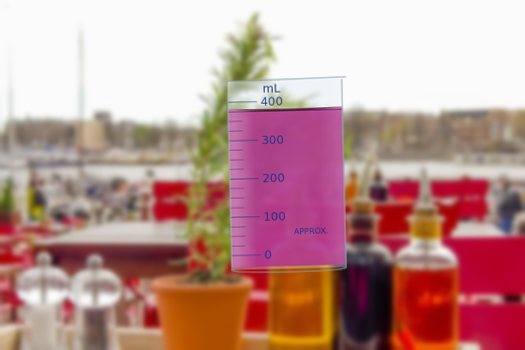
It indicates **375** mL
